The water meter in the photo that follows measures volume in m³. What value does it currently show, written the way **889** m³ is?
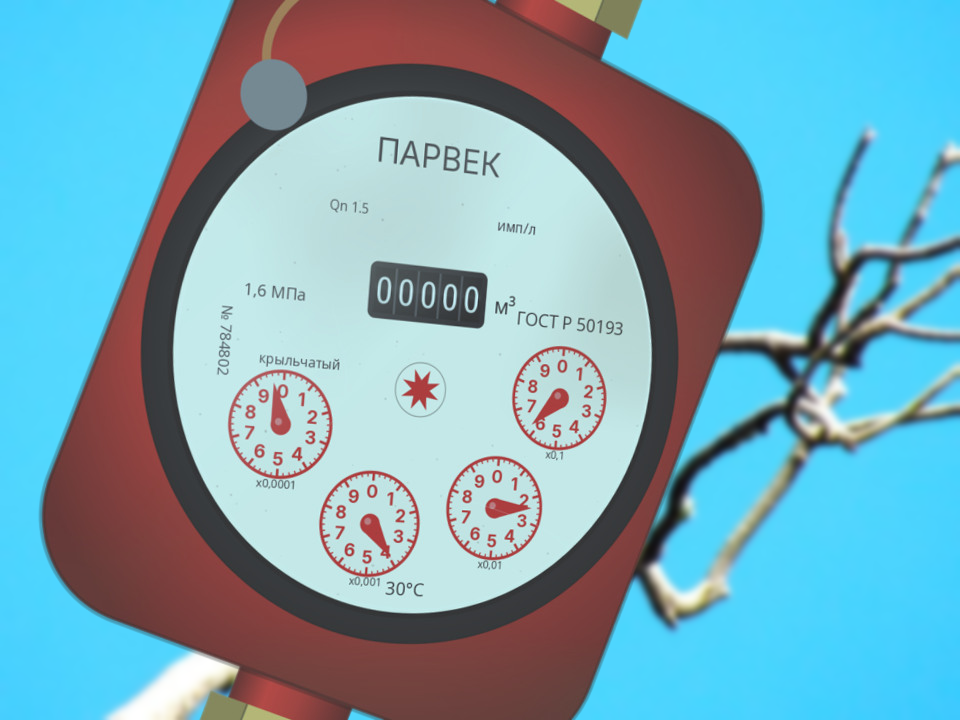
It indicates **0.6239** m³
